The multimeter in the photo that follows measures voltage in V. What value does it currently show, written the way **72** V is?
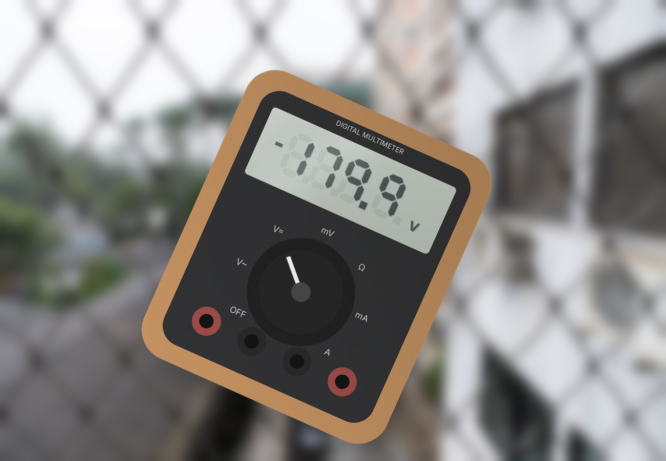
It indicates **-179.9** V
